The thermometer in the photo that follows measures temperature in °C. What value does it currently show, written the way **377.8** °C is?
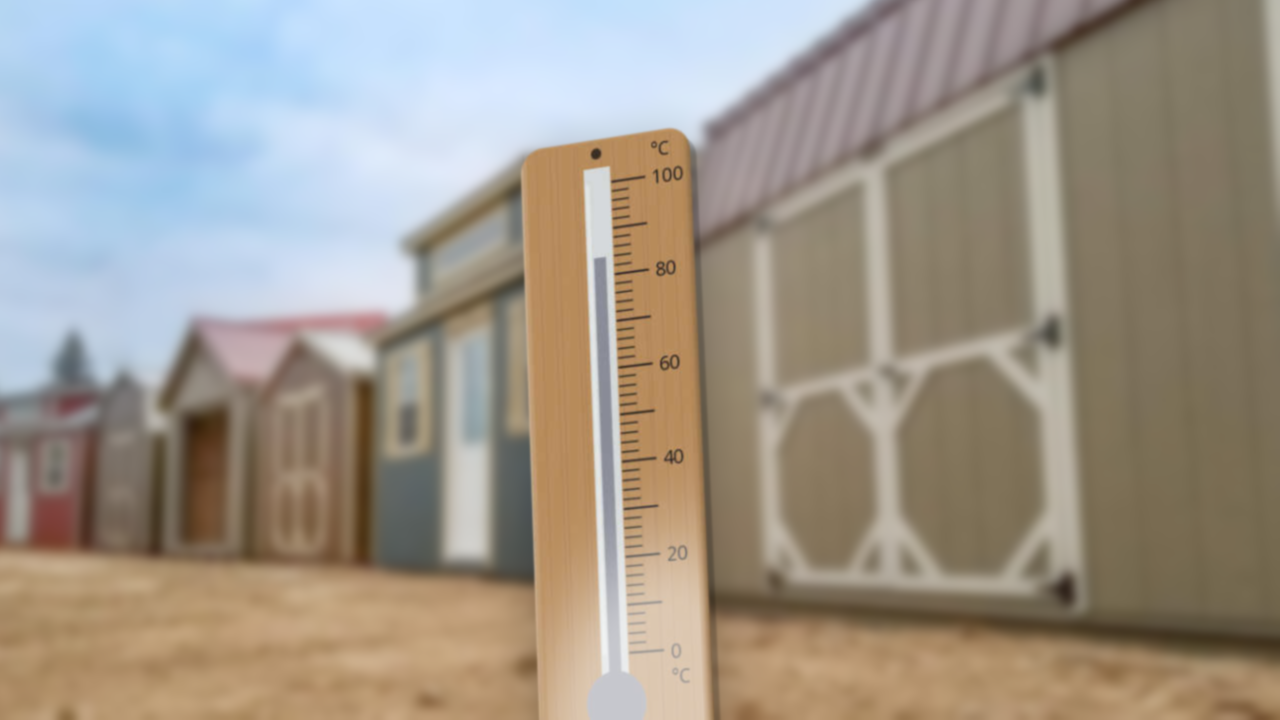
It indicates **84** °C
